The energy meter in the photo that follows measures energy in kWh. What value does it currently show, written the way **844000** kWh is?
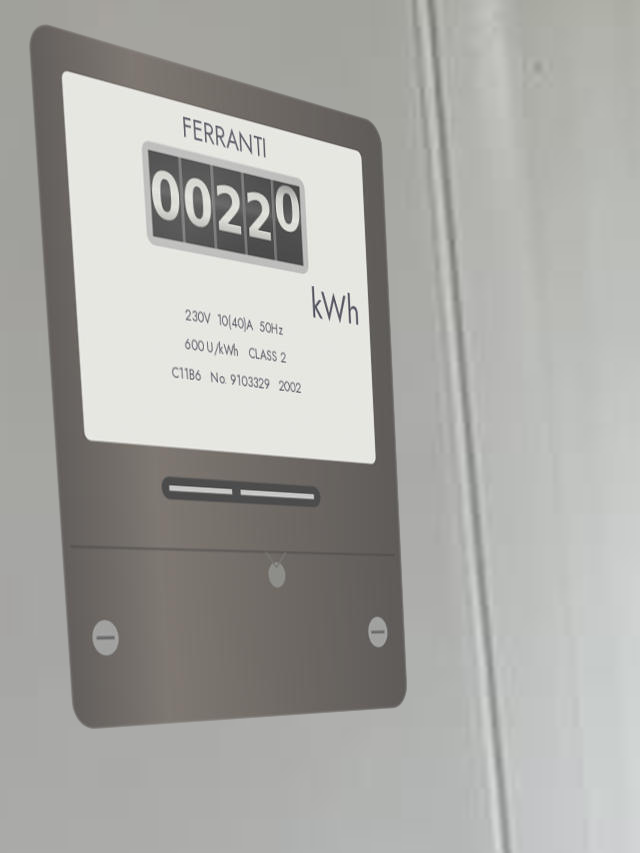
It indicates **220** kWh
